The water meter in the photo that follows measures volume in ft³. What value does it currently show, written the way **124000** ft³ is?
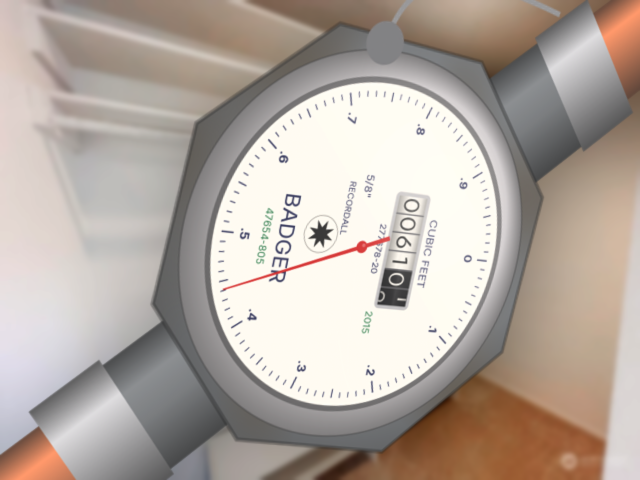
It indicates **6101.44** ft³
